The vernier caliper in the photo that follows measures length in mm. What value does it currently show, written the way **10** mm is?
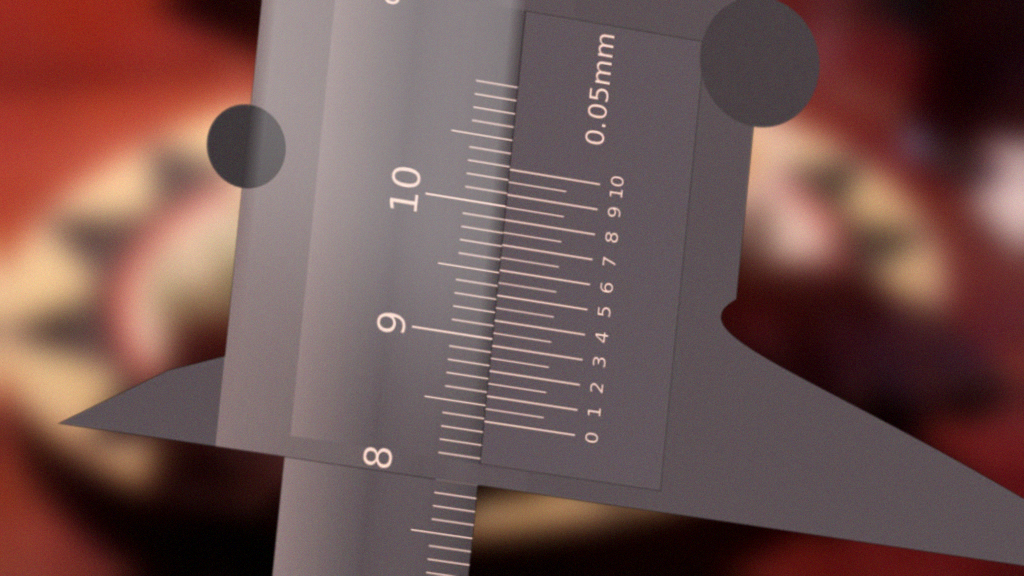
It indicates **83.8** mm
